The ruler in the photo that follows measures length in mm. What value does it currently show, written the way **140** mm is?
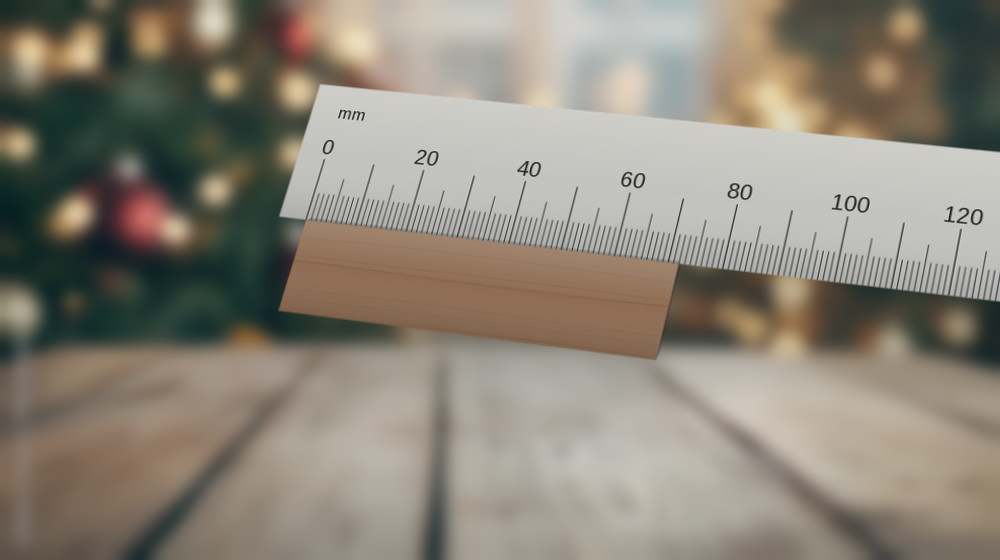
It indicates **72** mm
